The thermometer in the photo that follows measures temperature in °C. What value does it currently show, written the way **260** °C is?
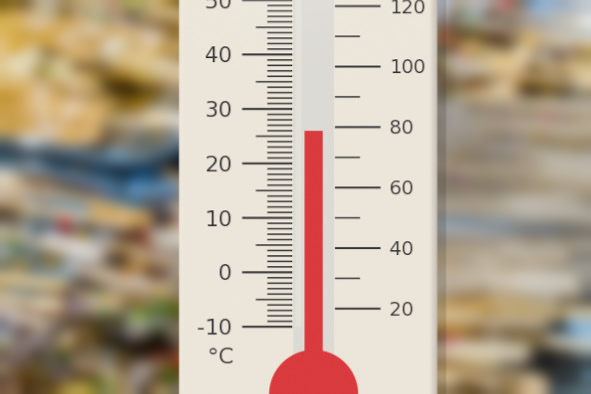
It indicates **26** °C
